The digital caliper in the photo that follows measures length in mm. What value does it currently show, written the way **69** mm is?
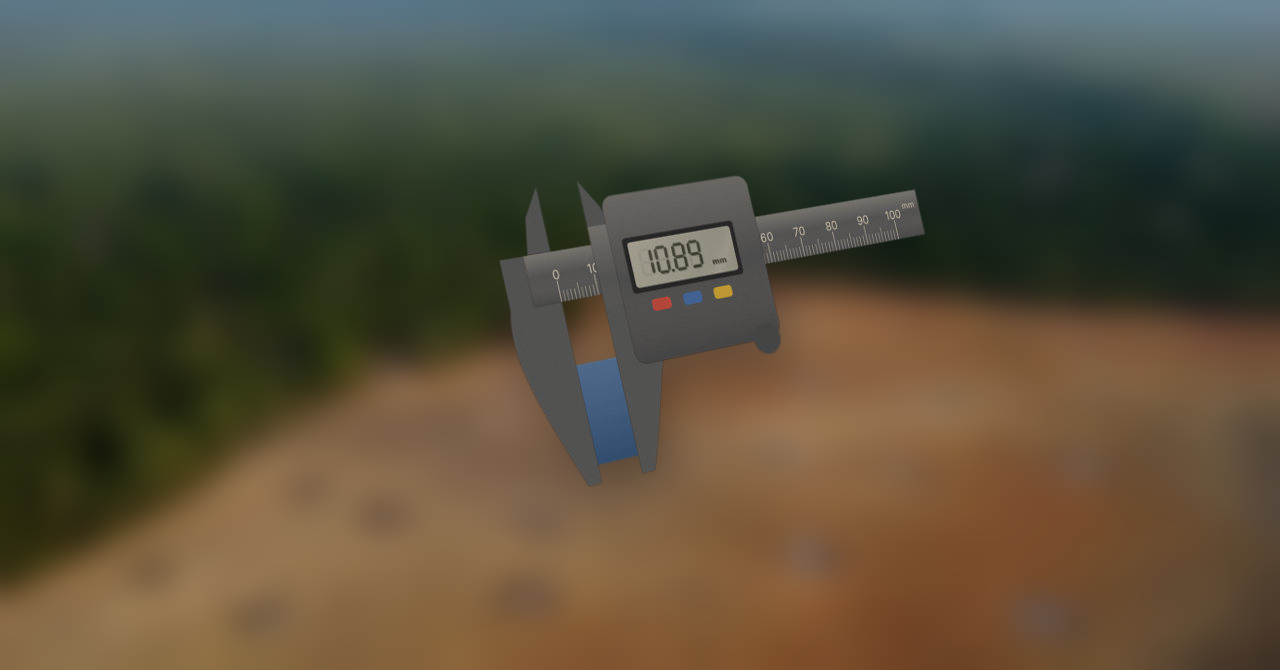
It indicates **10.89** mm
